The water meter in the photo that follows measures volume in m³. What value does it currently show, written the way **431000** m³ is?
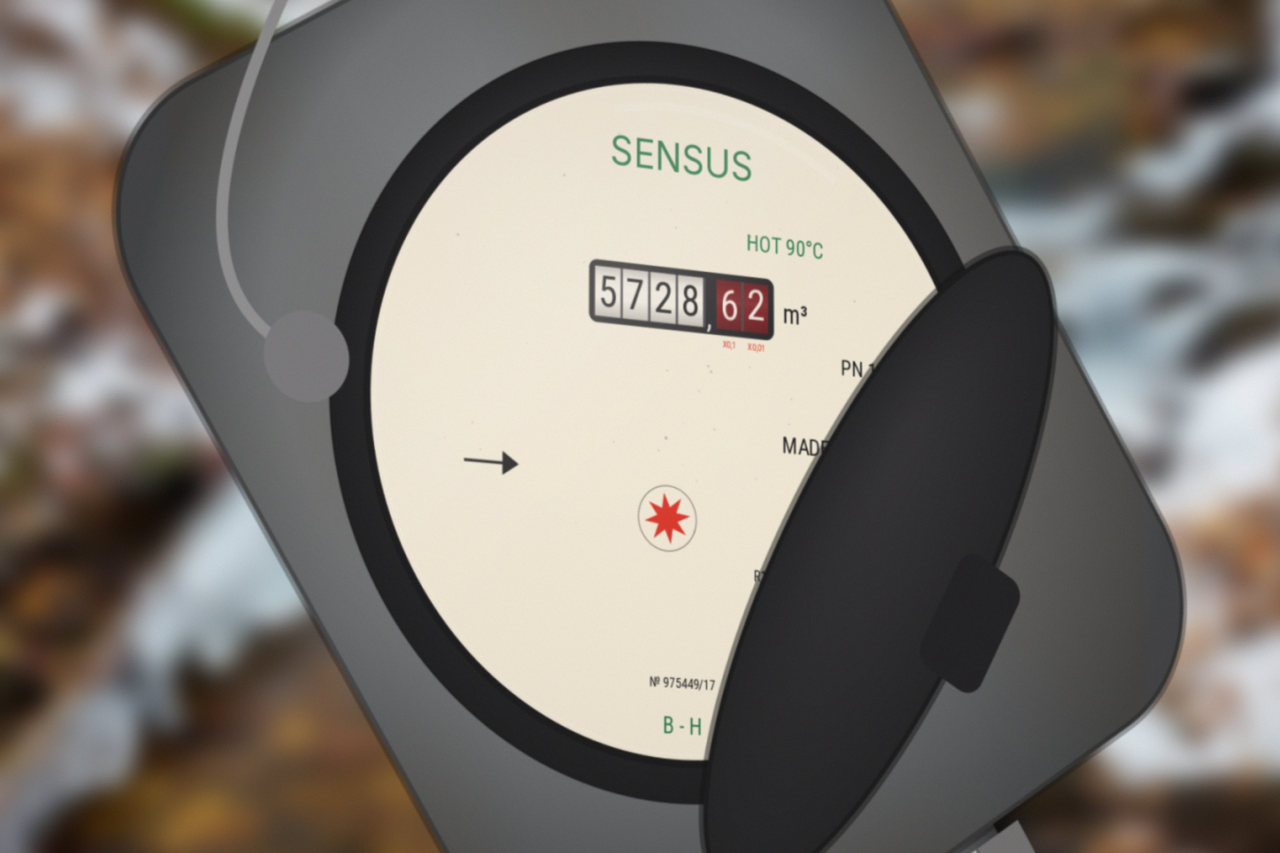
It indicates **5728.62** m³
